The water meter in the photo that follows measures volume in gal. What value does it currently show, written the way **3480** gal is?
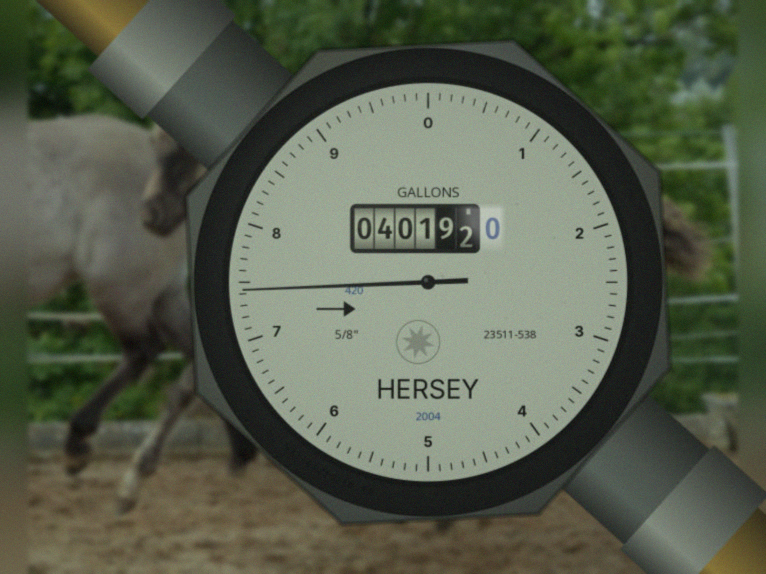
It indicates **401917.4** gal
